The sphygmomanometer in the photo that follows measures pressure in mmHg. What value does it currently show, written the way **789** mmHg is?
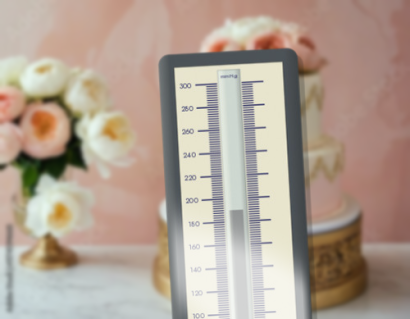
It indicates **190** mmHg
